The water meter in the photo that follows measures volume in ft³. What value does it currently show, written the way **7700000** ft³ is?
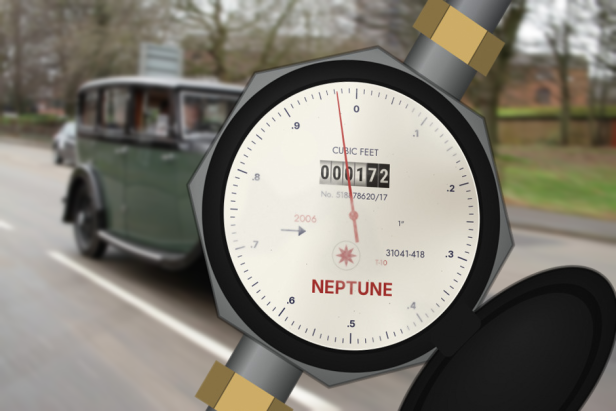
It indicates **171.97** ft³
